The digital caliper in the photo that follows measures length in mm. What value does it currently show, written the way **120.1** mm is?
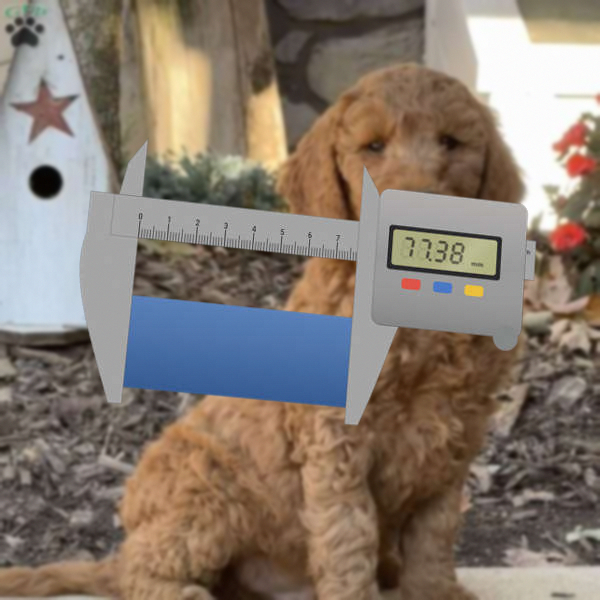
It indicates **77.38** mm
